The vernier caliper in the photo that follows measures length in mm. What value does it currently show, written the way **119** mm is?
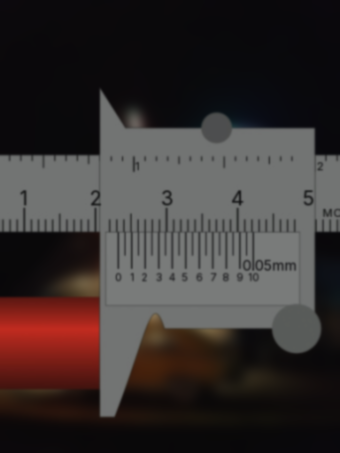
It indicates **23.2** mm
